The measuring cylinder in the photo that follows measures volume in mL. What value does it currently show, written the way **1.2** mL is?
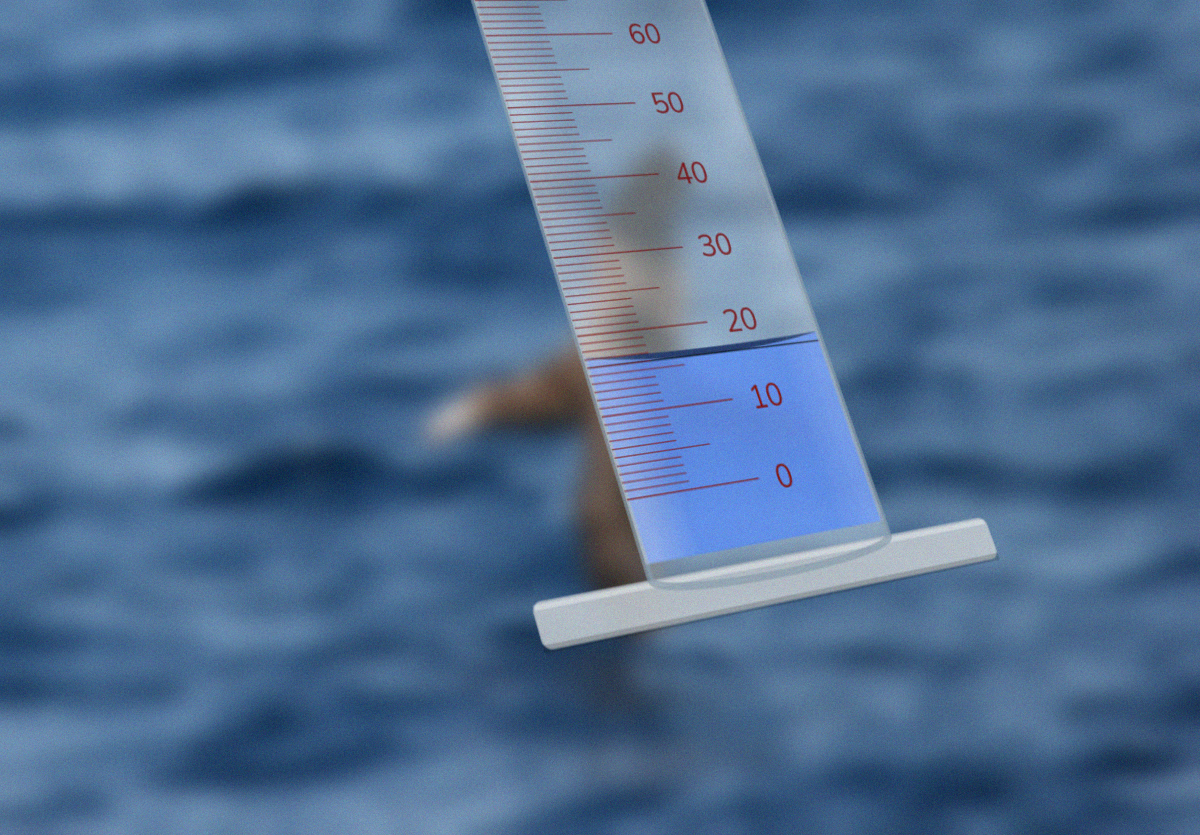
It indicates **16** mL
